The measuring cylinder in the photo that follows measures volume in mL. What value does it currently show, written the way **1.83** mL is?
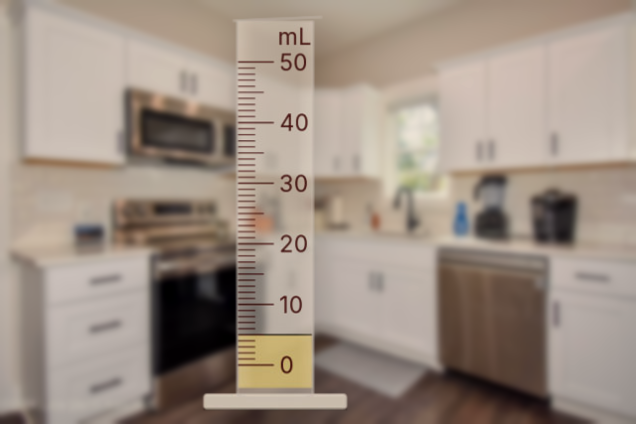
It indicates **5** mL
